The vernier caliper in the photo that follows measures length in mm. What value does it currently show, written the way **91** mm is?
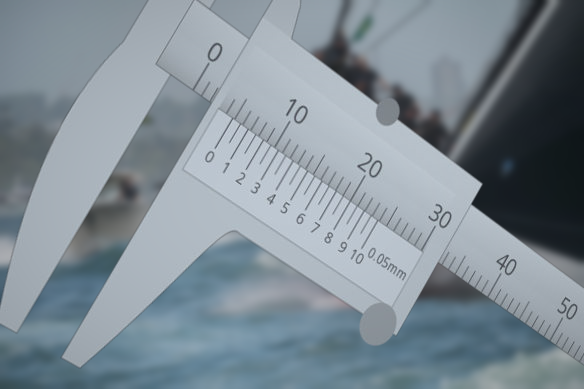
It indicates **4.8** mm
